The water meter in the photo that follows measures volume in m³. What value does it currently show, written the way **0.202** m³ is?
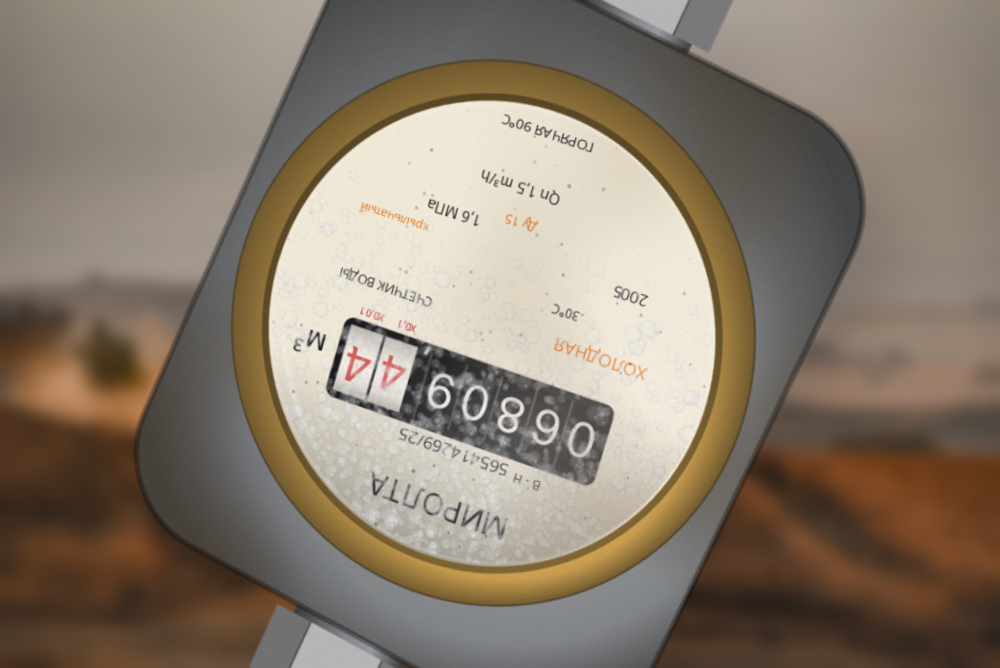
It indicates **6809.44** m³
